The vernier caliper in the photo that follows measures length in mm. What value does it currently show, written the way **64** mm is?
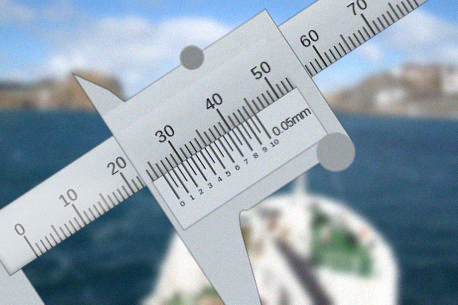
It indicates **26.0** mm
